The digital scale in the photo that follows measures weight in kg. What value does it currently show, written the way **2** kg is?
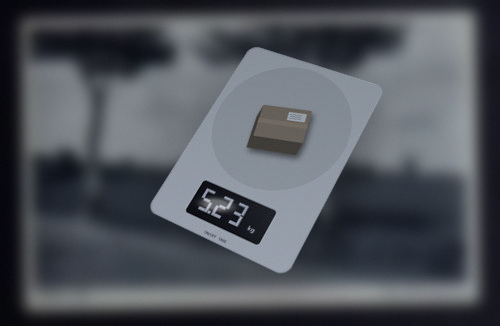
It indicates **5.23** kg
